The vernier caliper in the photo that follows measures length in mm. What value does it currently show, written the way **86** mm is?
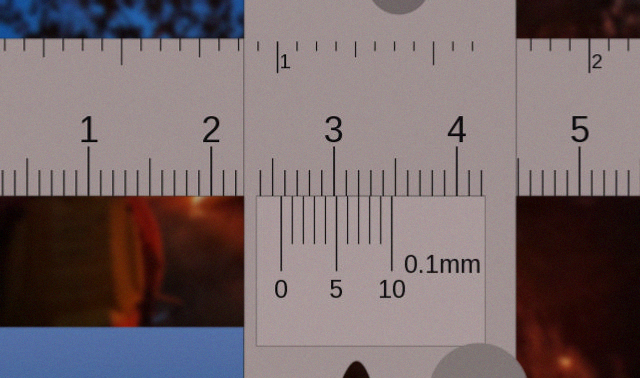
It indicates **25.7** mm
